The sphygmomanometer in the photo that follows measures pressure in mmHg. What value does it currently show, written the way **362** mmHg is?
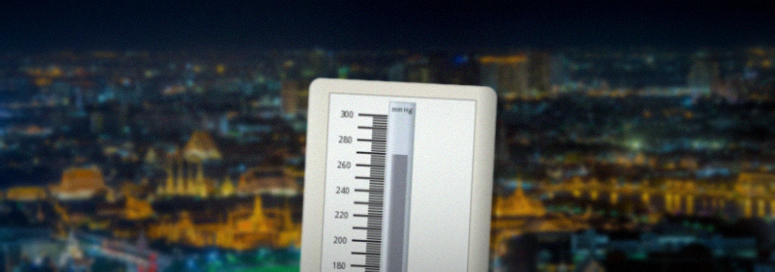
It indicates **270** mmHg
